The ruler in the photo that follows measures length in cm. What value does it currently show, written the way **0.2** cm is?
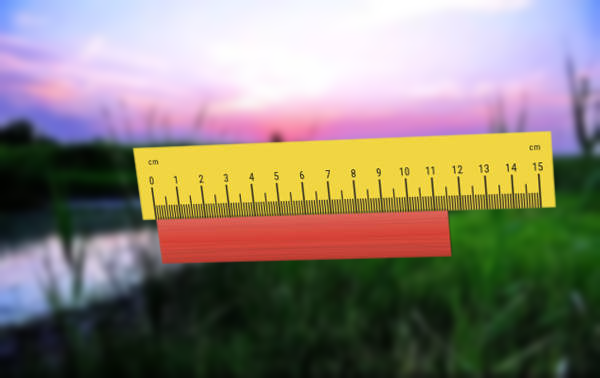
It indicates **11.5** cm
